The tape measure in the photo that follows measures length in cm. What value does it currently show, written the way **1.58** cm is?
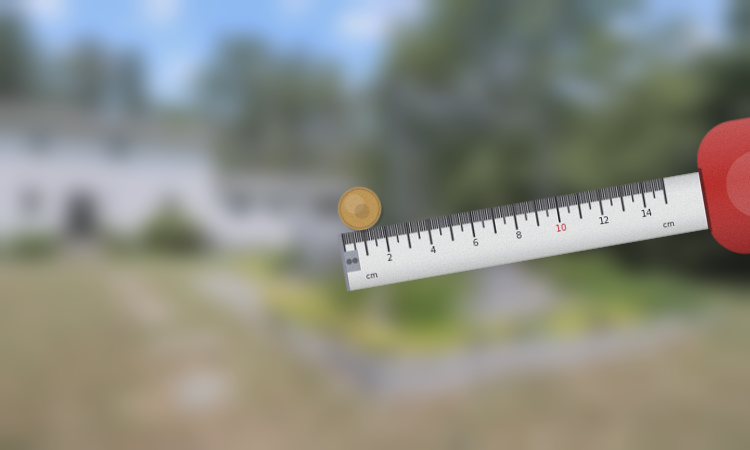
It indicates **2** cm
